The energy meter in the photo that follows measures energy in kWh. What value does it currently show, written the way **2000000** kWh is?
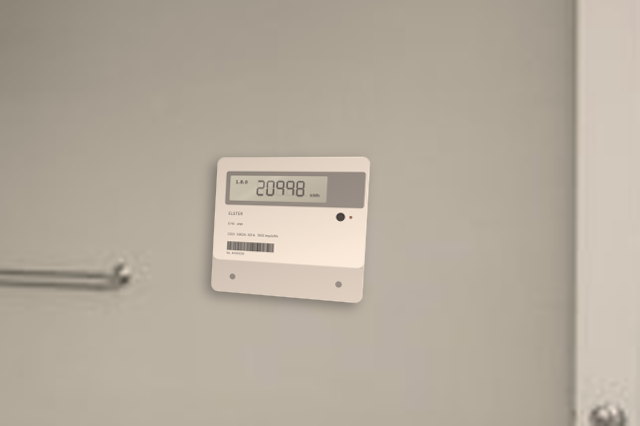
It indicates **20998** kWh
